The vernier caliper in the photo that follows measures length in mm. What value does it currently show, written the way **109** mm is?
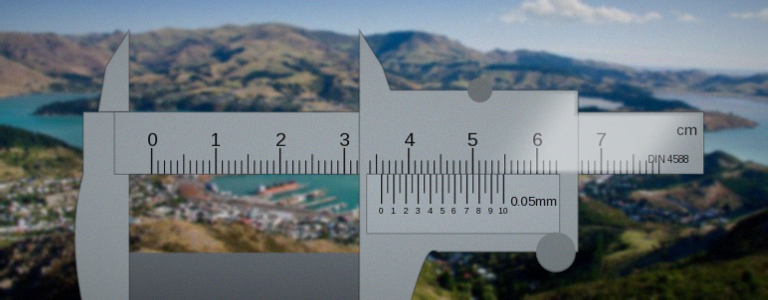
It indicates **35.8** mm
